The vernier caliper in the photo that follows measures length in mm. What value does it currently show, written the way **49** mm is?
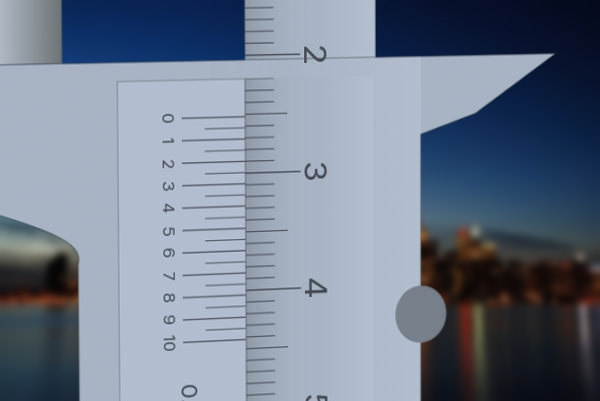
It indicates **25.2** mm
